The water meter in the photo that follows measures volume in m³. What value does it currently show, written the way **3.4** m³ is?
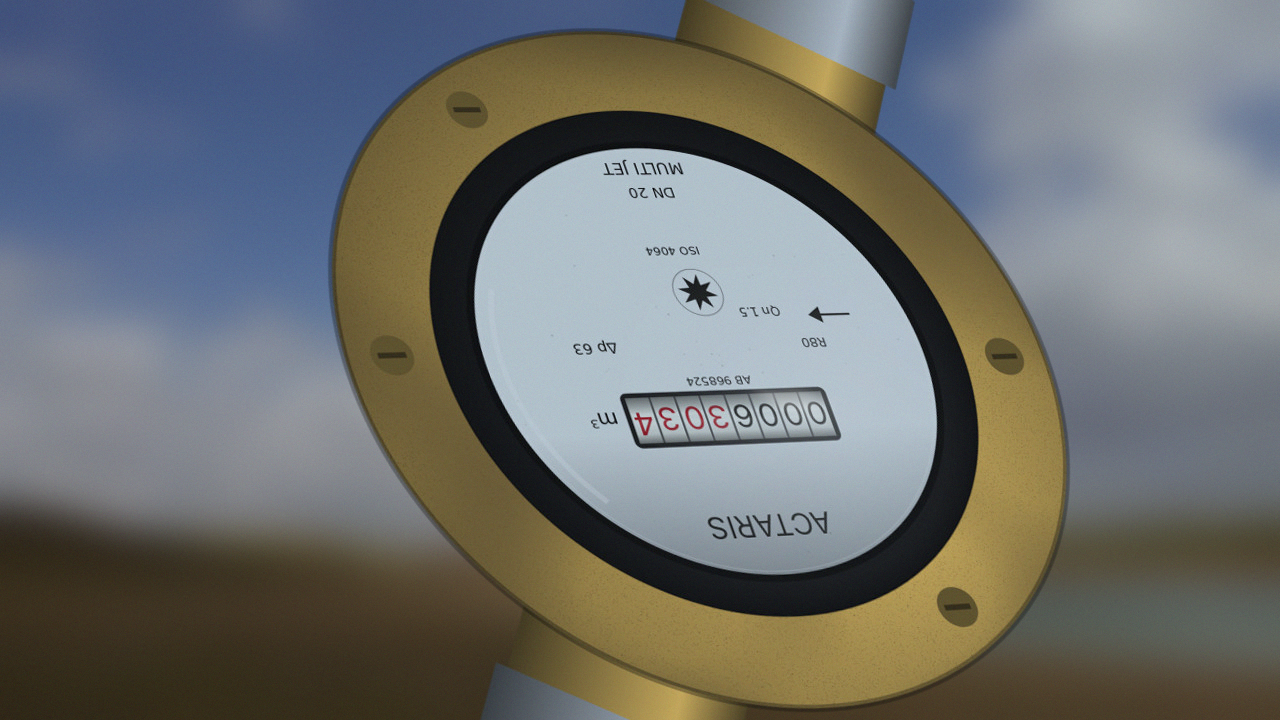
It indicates **6.3034** m³
